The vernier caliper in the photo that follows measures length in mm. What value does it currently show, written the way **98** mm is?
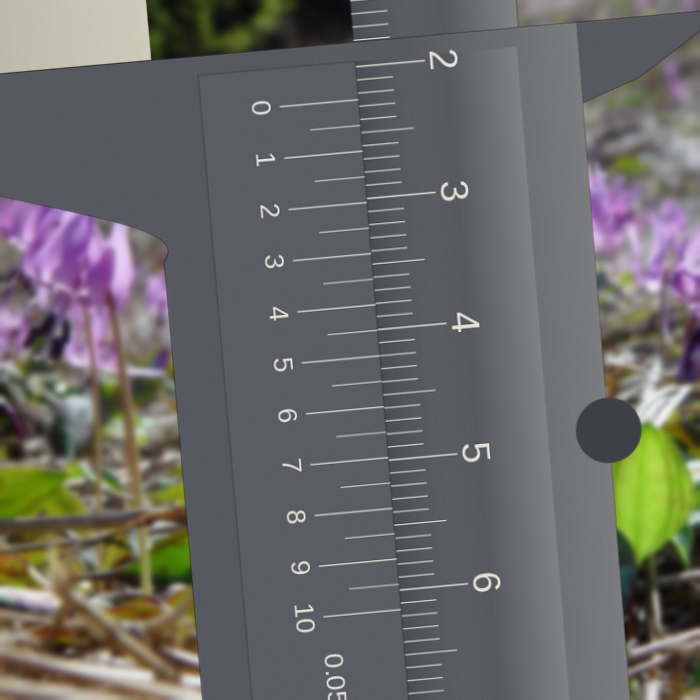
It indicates **22.5** mm
